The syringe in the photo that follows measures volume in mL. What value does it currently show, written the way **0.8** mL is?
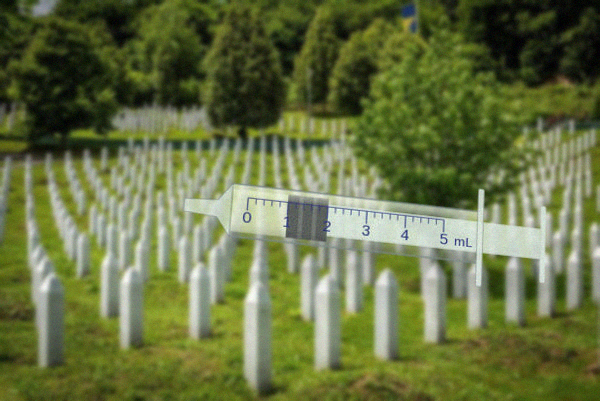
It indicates **1** mL
